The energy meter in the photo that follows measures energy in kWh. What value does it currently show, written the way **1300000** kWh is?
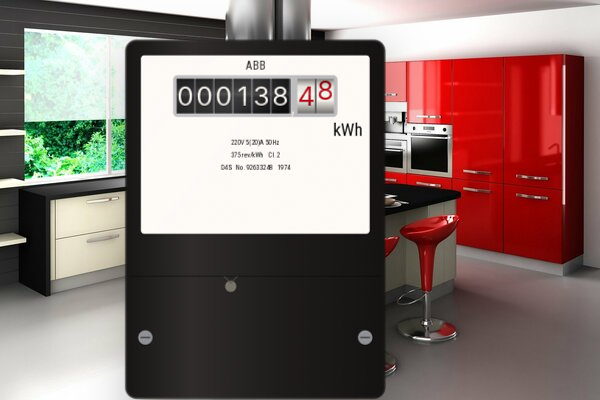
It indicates **138.48** kWh
